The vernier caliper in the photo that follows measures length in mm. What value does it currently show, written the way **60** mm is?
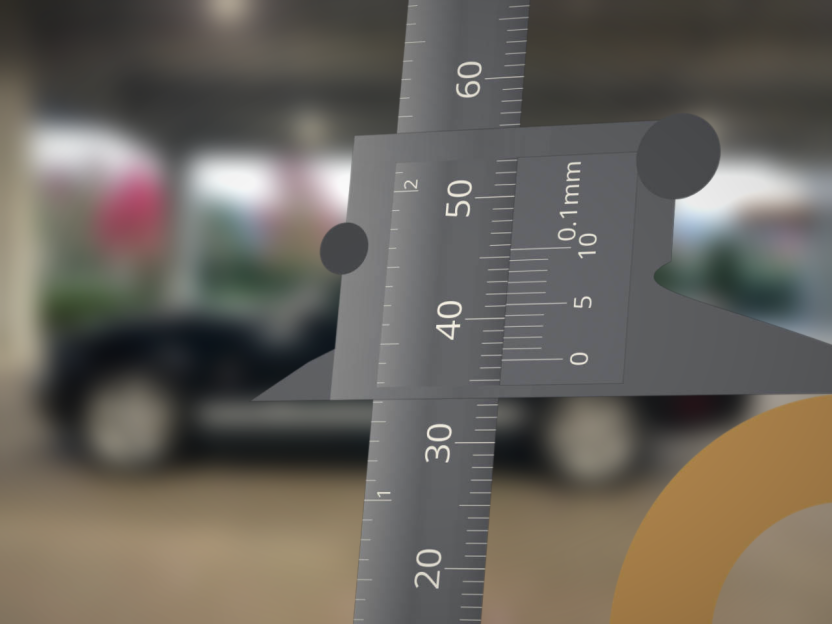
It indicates **36.6** mm
